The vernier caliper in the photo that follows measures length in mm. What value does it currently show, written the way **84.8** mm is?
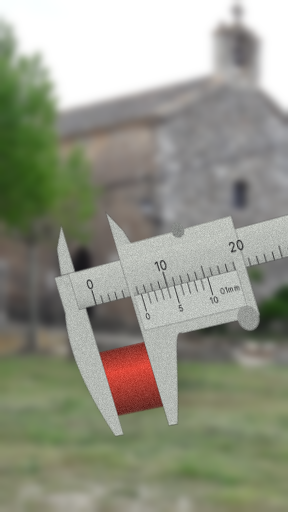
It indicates **6.4** mm
